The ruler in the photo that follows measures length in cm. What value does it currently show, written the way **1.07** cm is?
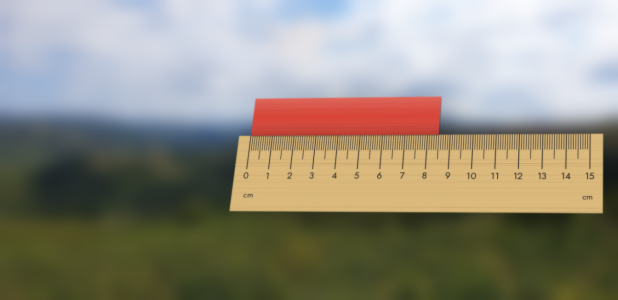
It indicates **8.5** cm
